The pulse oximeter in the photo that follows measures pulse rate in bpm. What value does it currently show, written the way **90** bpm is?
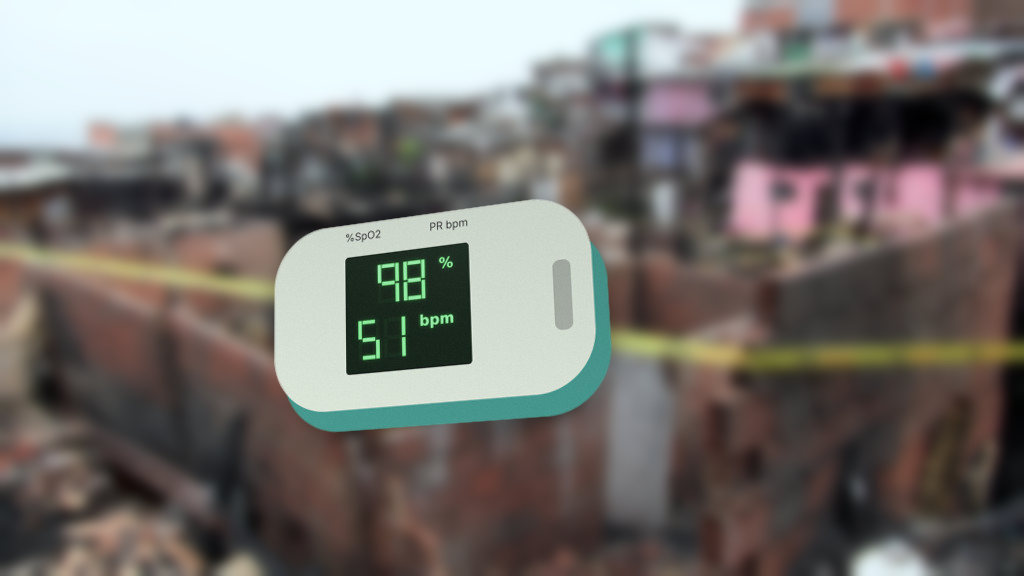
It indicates **51** bpm
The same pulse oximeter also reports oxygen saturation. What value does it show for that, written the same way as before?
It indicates **98** %
